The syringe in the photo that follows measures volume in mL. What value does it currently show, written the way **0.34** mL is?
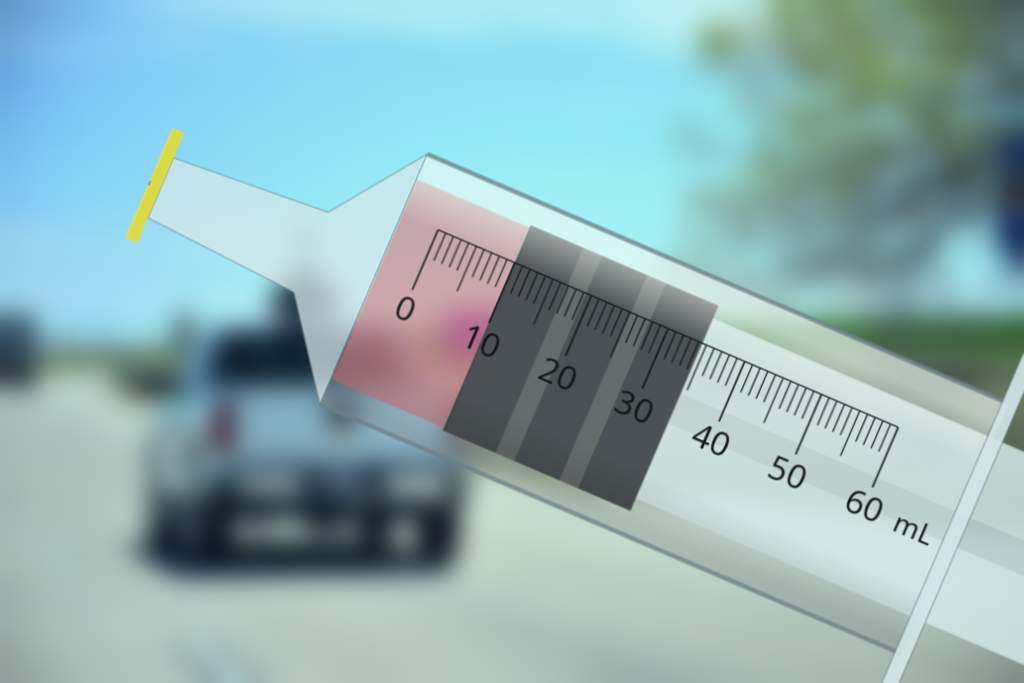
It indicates **10** mL
